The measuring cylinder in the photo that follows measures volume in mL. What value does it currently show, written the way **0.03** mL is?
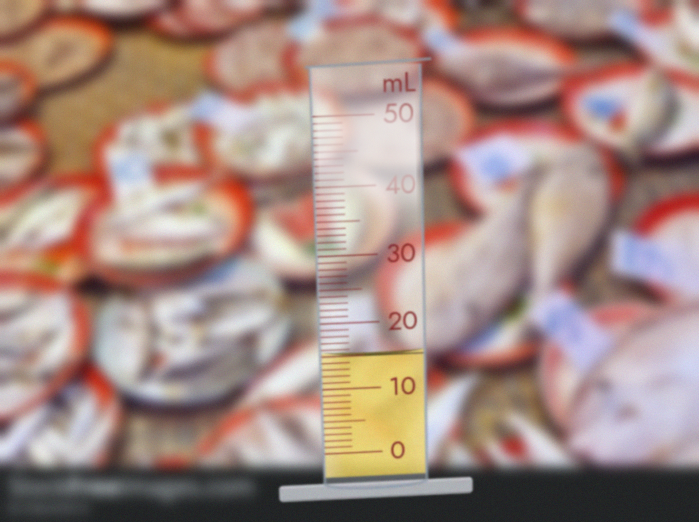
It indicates **15** mL
